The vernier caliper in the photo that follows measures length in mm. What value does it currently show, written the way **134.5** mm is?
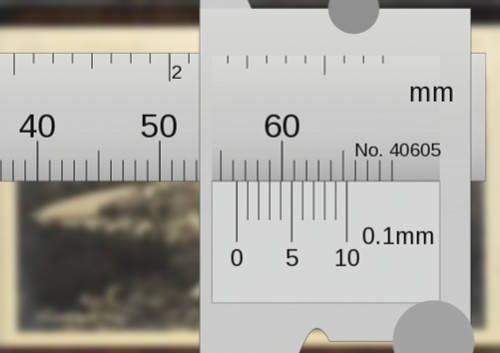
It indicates **56.3** mm
